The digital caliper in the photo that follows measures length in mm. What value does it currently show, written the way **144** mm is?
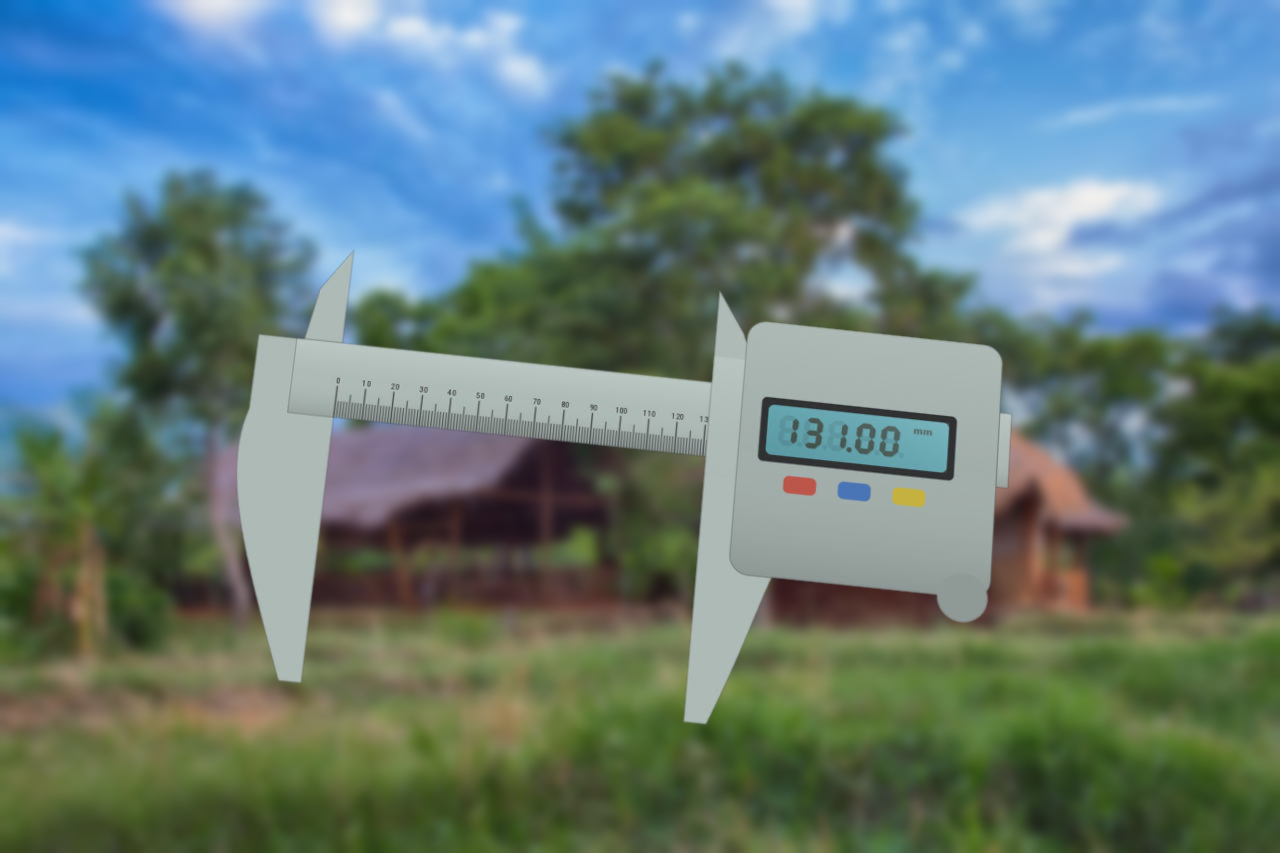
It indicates **131.00** mm
